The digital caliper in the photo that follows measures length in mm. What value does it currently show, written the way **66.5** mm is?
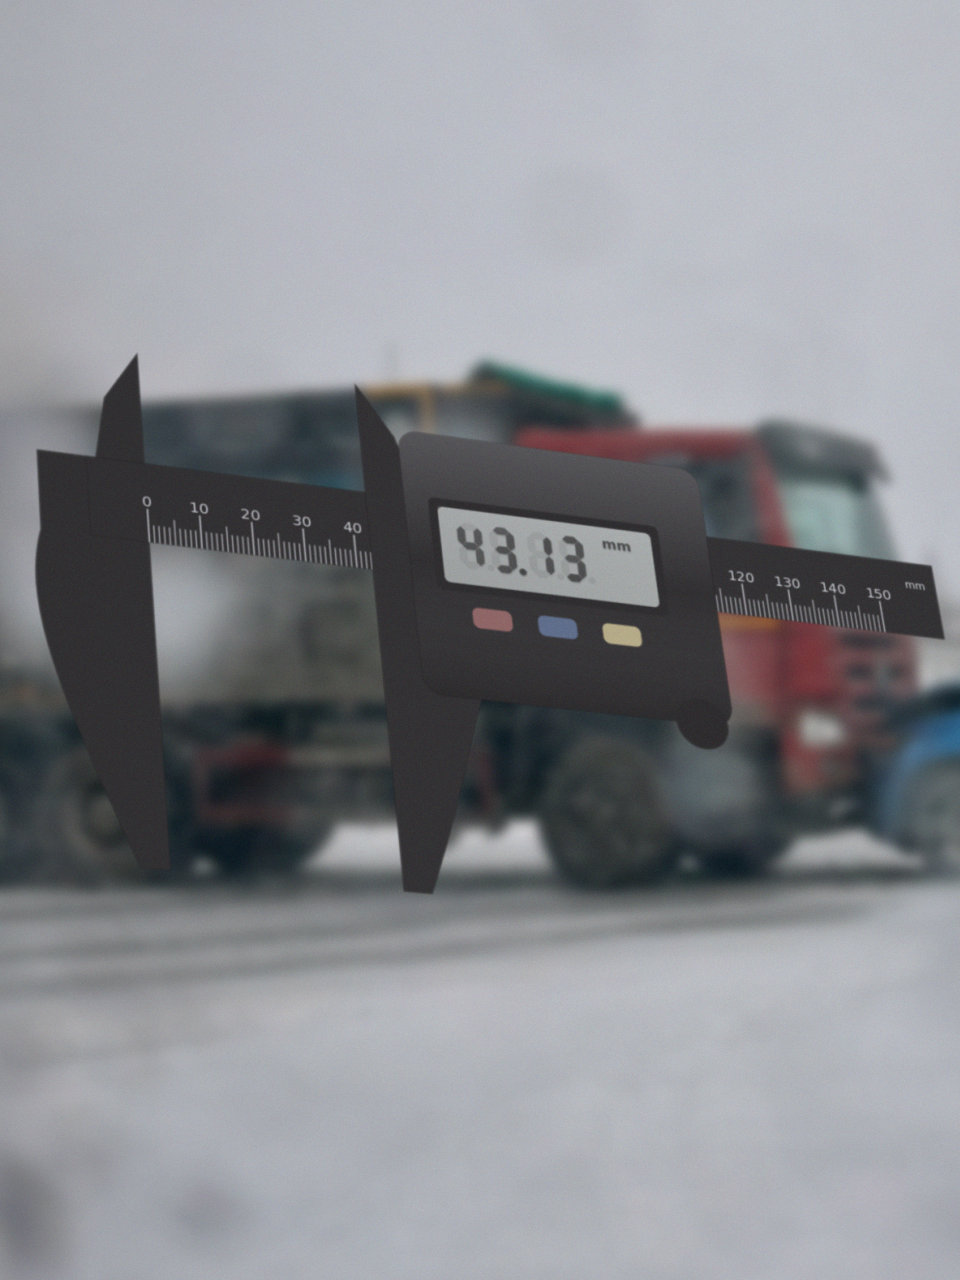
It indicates **43.13** mm
